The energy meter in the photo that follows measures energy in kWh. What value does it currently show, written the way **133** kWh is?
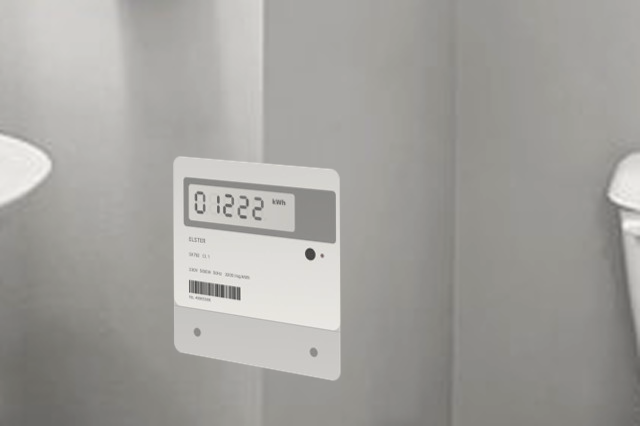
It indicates **1222** kWh
